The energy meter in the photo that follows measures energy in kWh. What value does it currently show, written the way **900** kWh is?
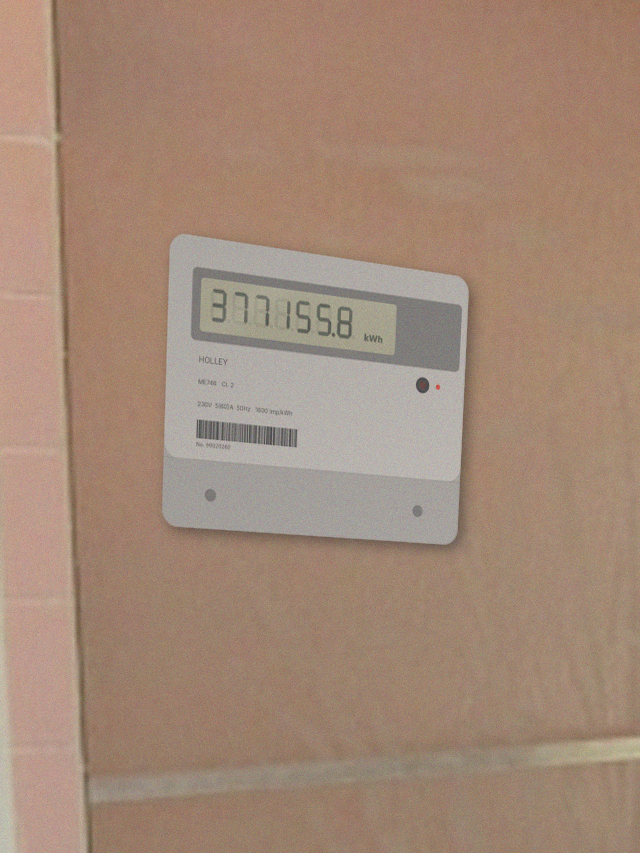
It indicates **377155.8** kWh
